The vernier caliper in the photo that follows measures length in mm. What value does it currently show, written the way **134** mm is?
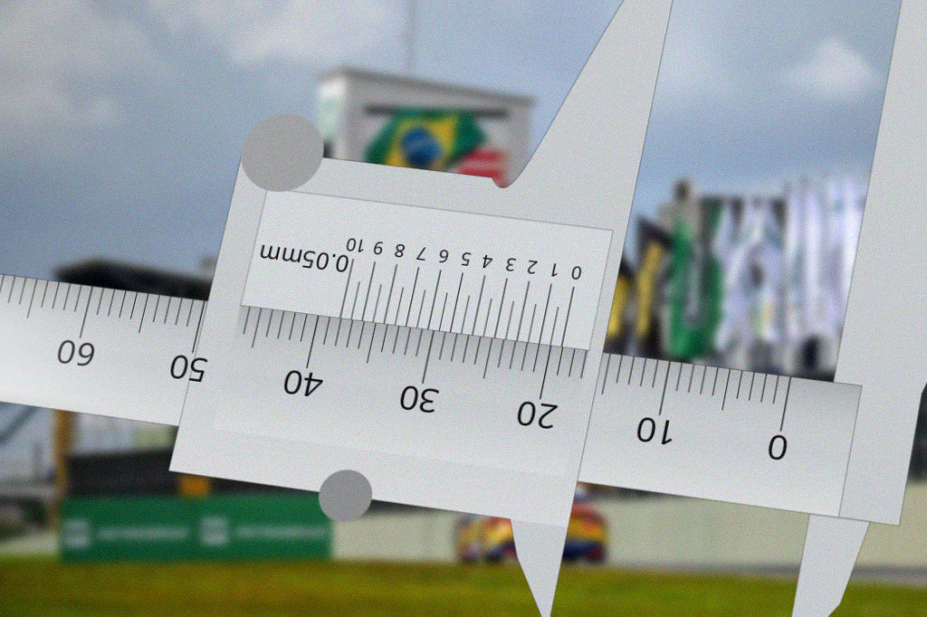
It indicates **19.1** mm
